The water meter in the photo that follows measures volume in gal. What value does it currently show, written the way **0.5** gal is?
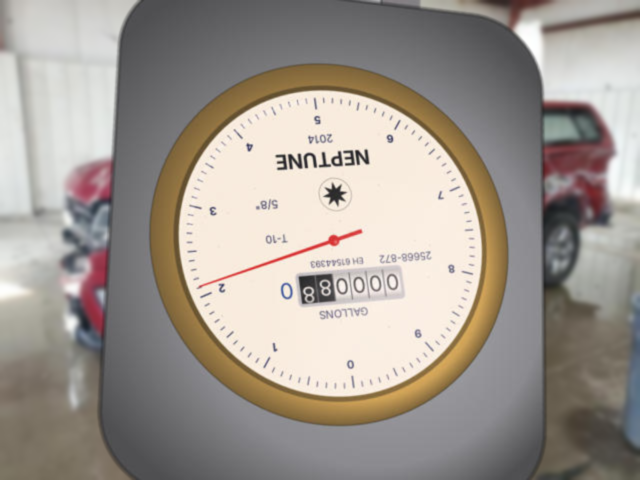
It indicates **882.1** gal
